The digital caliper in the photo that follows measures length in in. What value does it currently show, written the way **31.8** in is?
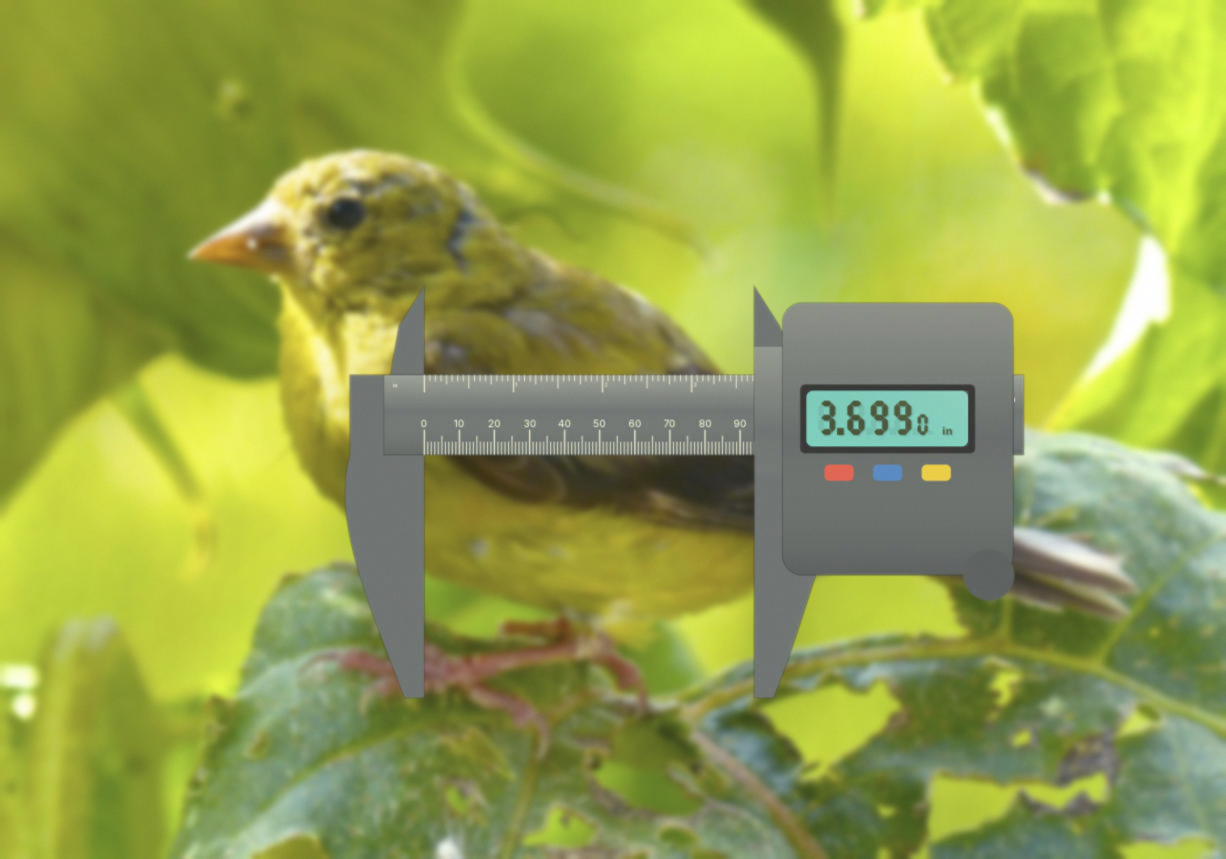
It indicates **3.6990** in
